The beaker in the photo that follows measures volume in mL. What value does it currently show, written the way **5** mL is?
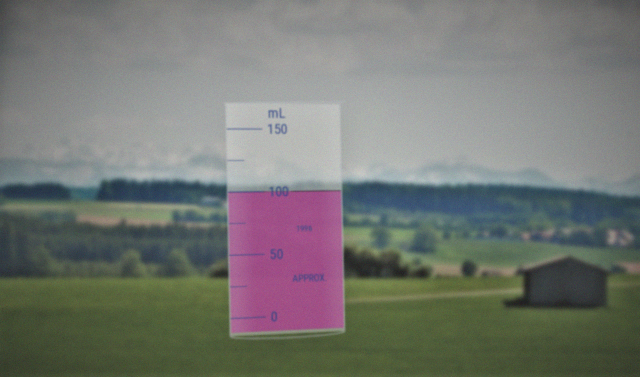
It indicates **100** mL
